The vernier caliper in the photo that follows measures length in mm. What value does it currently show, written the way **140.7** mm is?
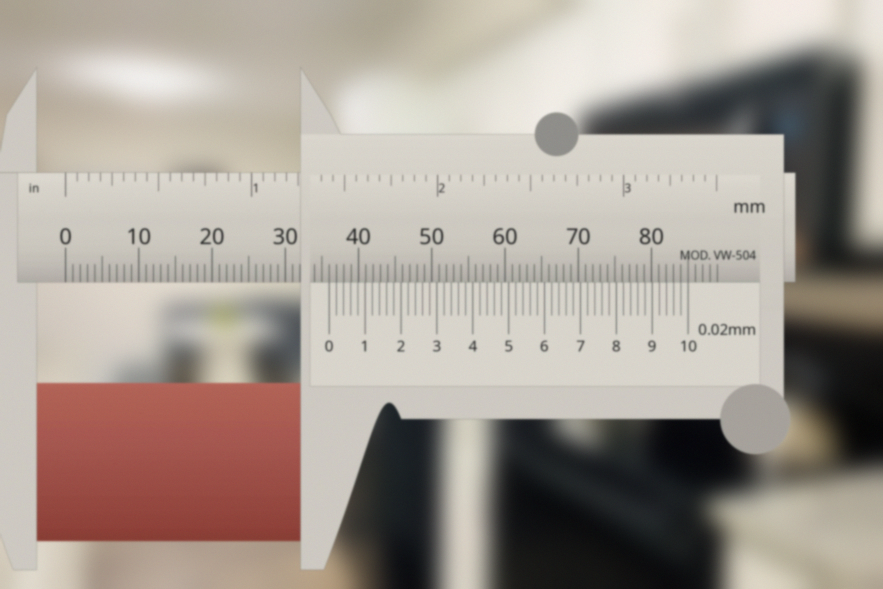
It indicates **36.0** mm
